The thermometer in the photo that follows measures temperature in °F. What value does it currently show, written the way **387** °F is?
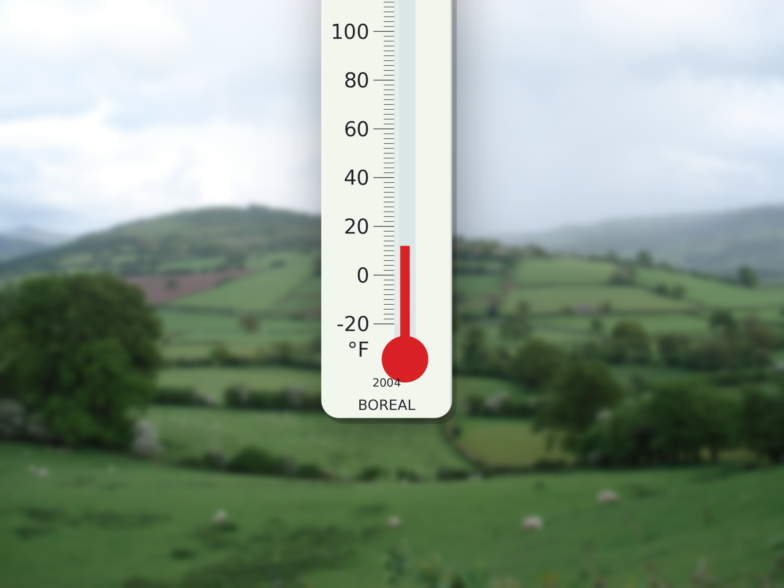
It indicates **12** °F
